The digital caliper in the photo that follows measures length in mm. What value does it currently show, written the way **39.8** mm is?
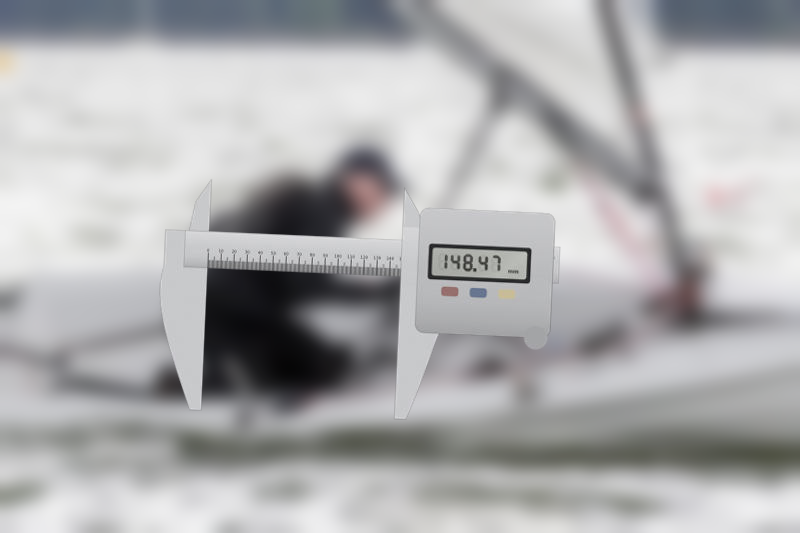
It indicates **148.47** mm
